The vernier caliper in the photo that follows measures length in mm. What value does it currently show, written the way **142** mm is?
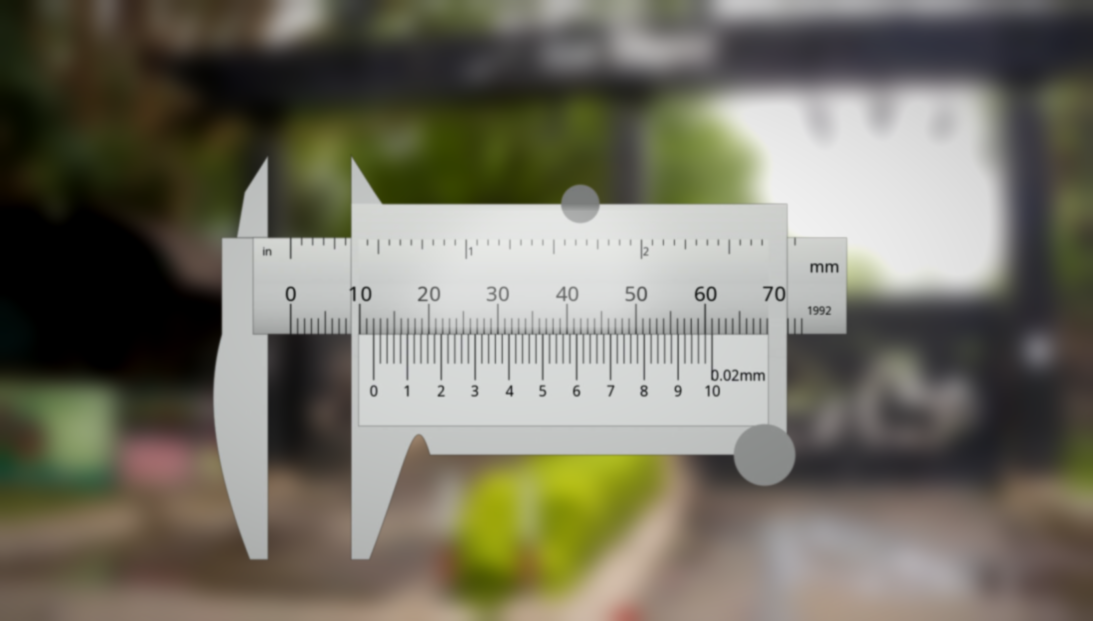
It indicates **12.0** mm
